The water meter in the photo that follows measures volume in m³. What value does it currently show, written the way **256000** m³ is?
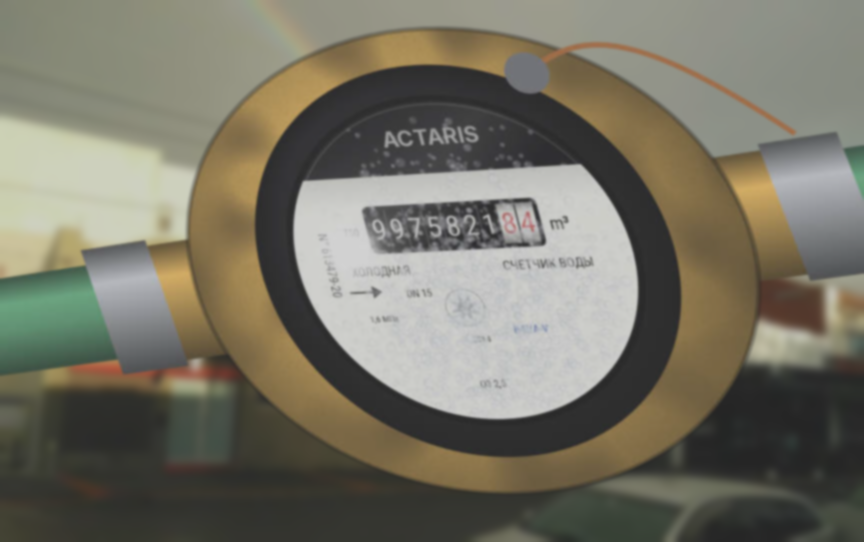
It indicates **9975821.84** m³
